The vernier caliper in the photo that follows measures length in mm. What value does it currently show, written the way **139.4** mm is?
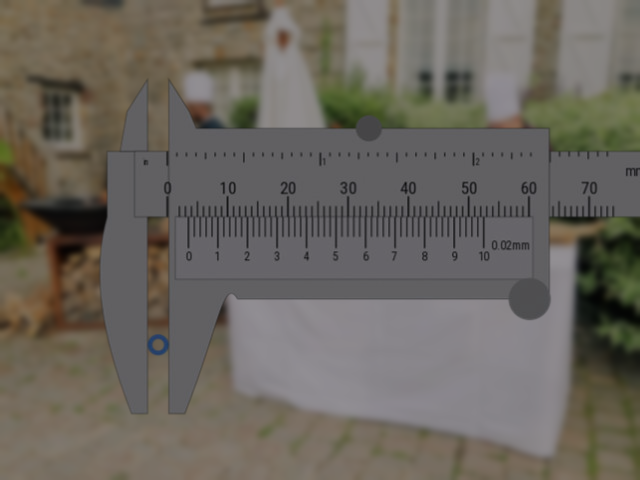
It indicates **3.5** mm
